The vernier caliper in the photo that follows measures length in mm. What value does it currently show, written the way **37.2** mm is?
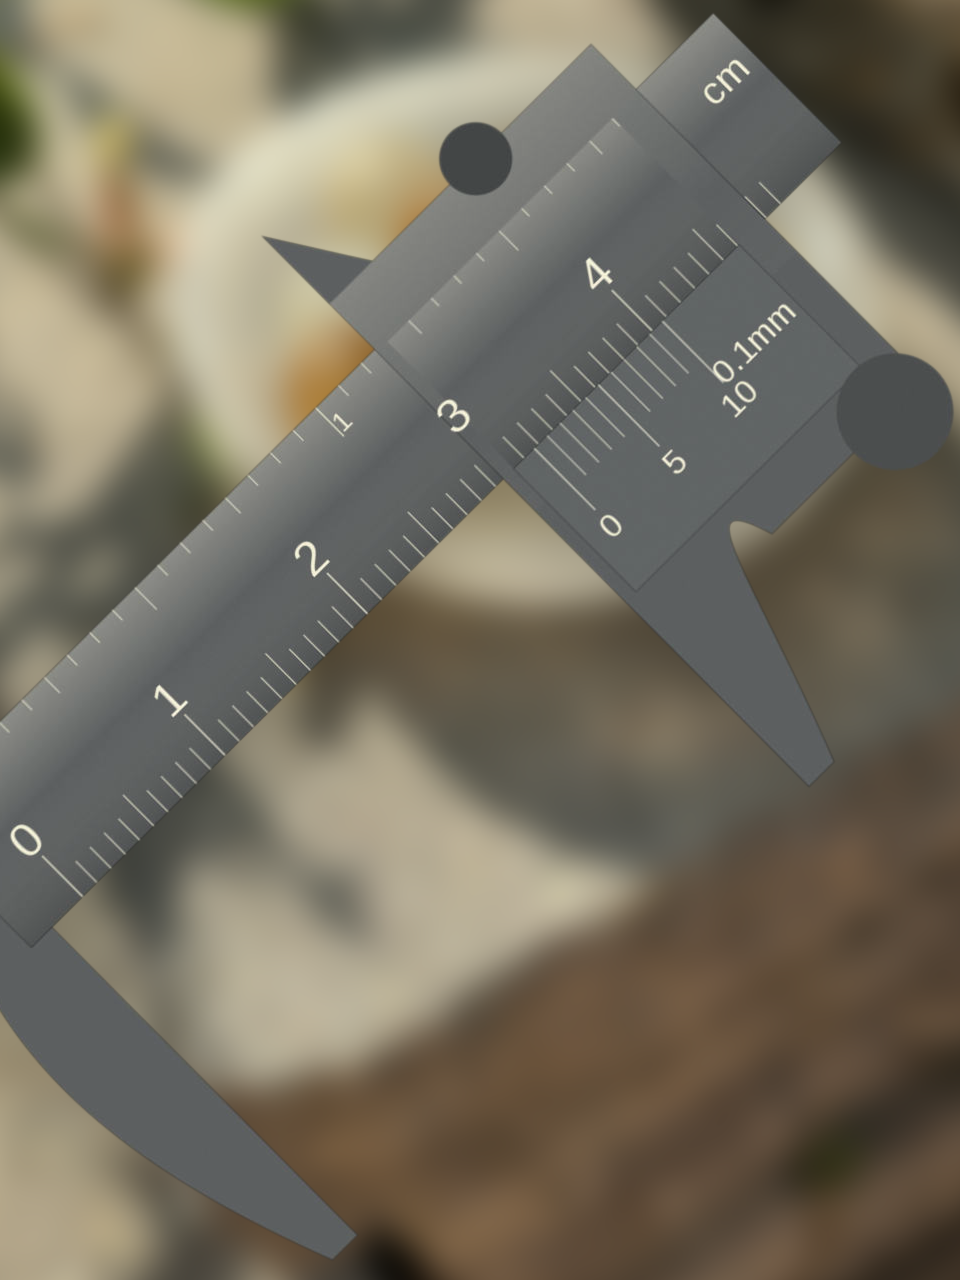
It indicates **31.7** mm
